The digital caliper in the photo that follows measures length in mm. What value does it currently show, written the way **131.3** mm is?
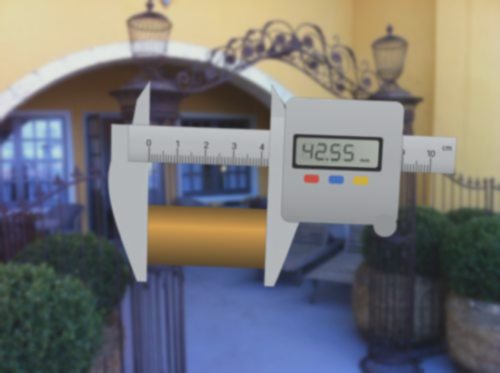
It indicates **42.55** mm
